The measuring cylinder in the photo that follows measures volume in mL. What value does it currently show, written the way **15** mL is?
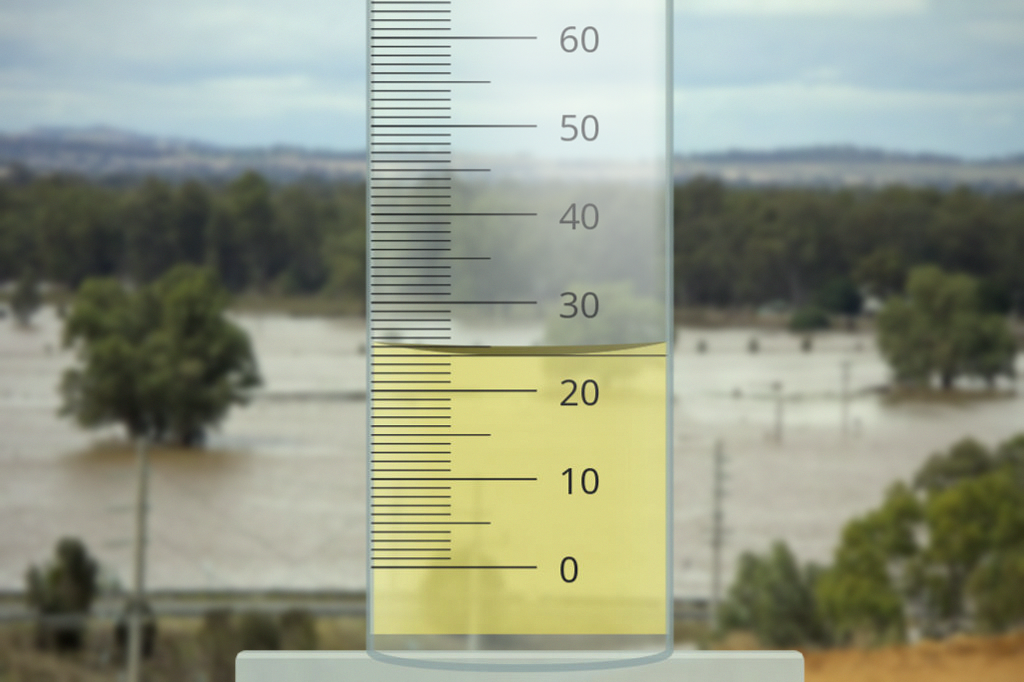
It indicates **24** mL
